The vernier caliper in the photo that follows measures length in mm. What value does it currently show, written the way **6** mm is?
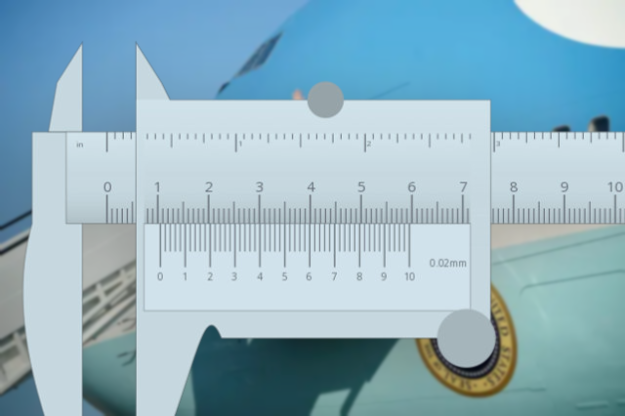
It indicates **10.5** mm
